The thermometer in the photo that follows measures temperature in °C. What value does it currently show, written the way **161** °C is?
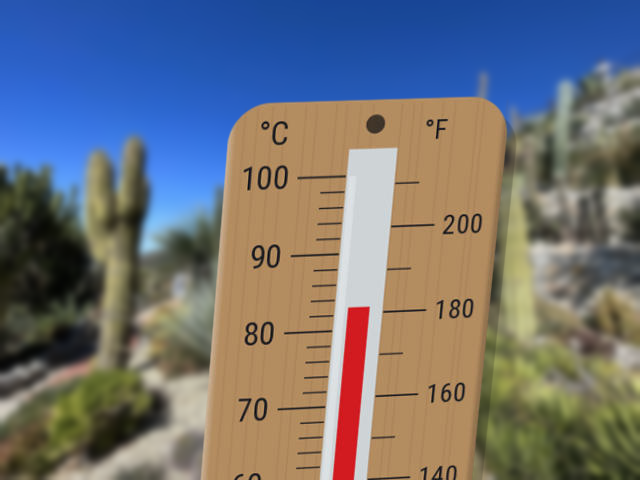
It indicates **83** °C
